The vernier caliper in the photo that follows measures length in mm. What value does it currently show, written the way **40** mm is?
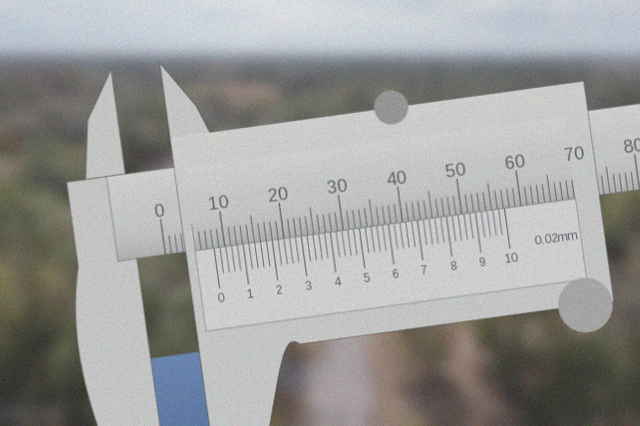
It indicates **8.2** mm
